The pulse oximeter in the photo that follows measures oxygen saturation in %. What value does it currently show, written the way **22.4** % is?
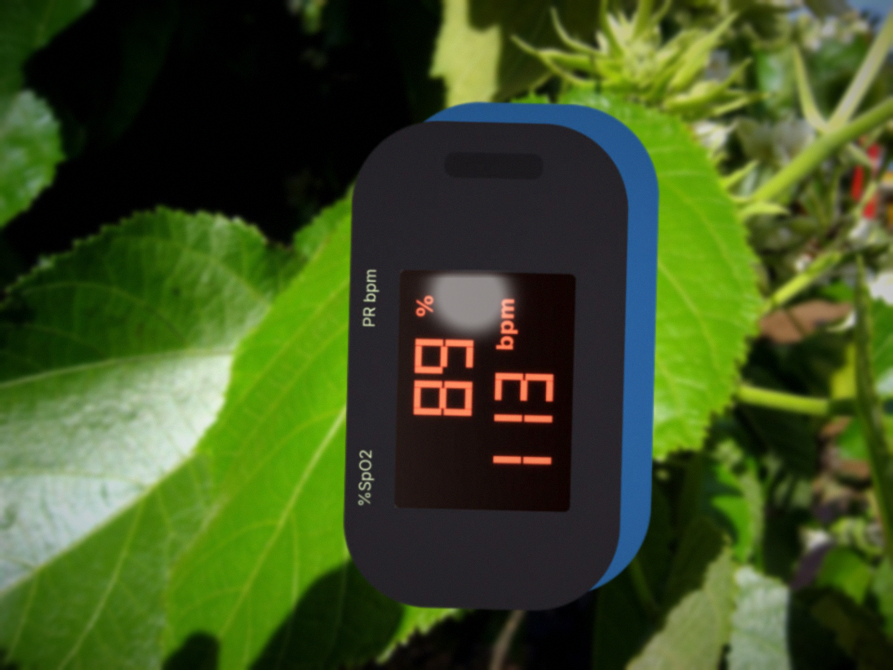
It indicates **89** %
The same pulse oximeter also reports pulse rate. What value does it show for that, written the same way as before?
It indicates **113** bpm
